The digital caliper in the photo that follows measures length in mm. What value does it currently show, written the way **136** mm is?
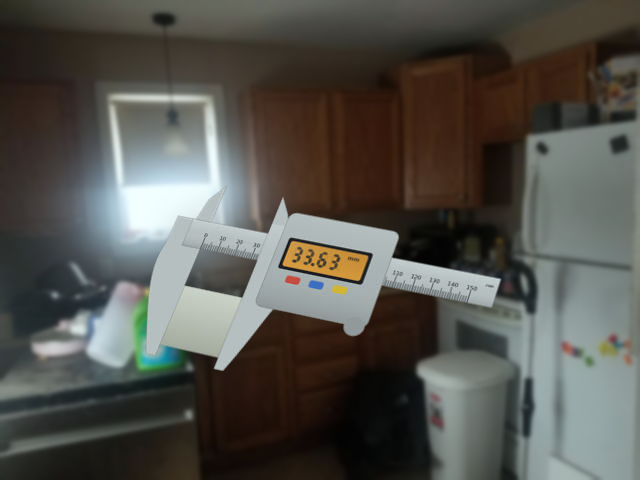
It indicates **33.63** mm
